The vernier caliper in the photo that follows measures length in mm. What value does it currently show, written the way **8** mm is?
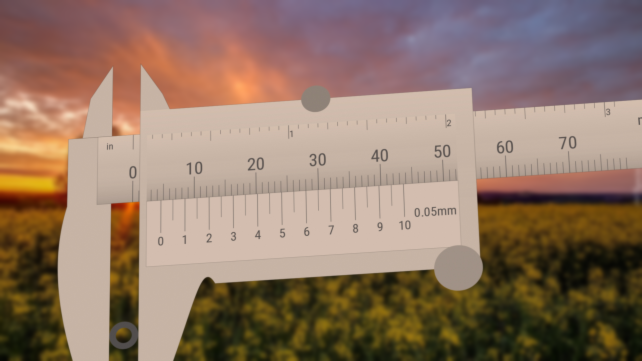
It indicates **4.6** mm
